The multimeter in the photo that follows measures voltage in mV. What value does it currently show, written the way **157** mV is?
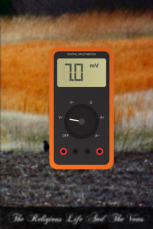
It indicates **7.0** mV
